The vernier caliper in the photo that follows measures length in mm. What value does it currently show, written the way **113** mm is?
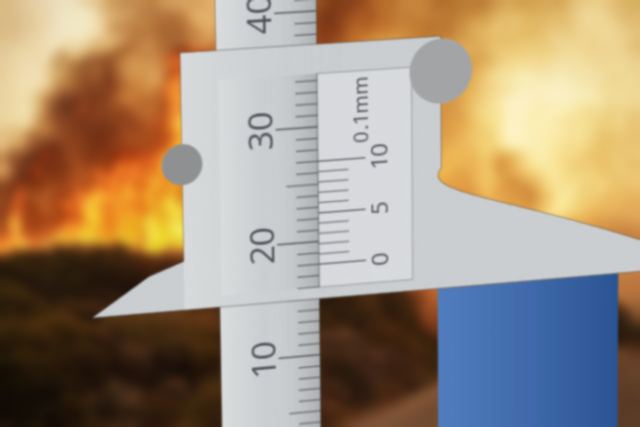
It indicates **18.0** mm
